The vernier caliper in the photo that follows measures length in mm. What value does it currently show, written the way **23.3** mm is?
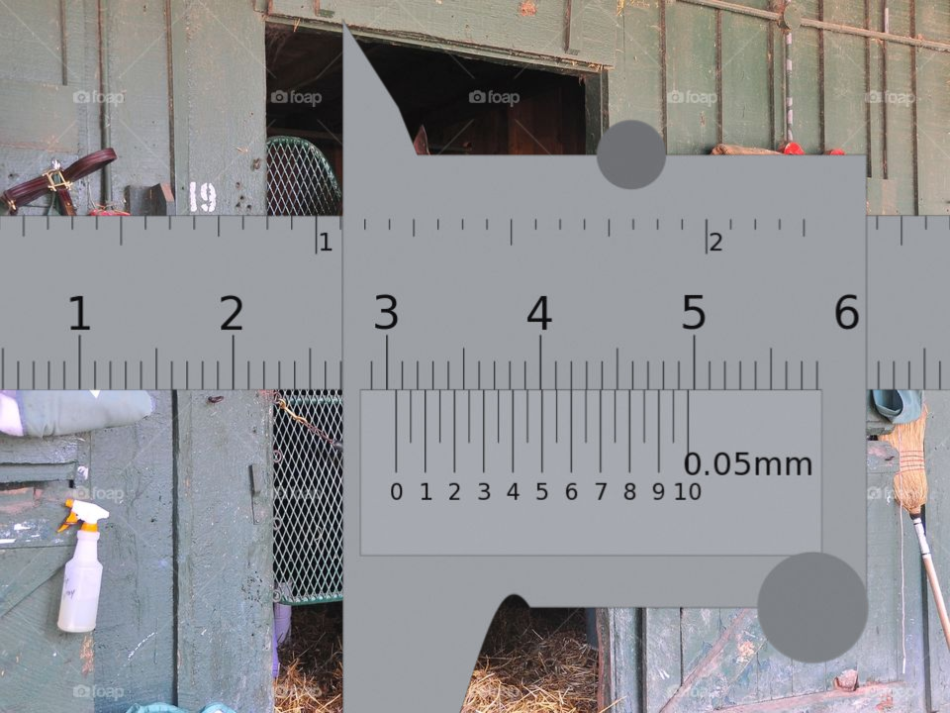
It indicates **30.6** mm
